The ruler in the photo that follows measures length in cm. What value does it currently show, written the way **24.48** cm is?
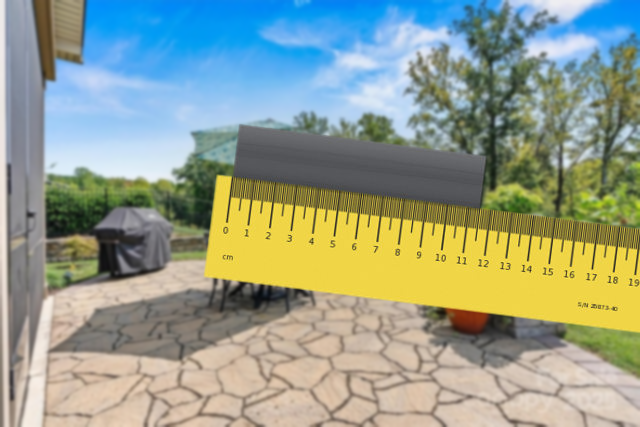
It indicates **11.5** cm
